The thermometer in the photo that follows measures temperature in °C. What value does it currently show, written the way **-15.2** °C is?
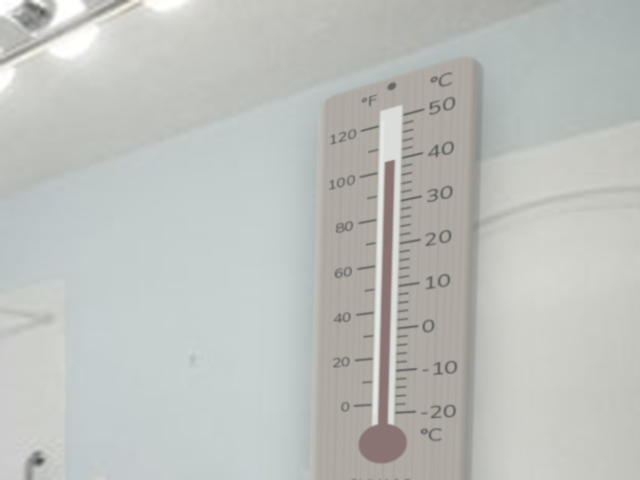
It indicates **40** °C
